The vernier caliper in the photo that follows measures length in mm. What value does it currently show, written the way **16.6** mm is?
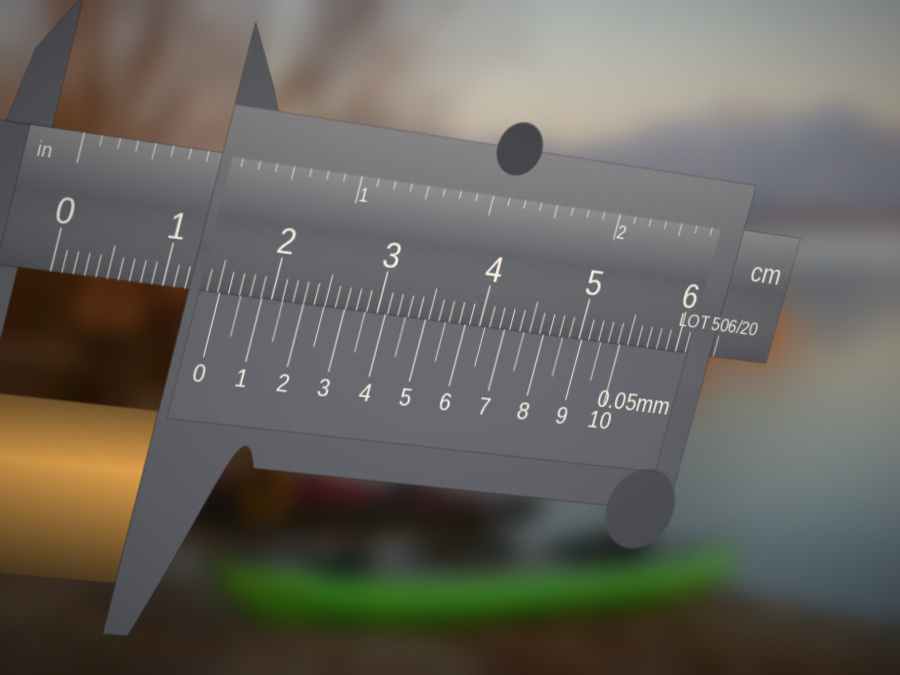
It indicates **15.2** mm
